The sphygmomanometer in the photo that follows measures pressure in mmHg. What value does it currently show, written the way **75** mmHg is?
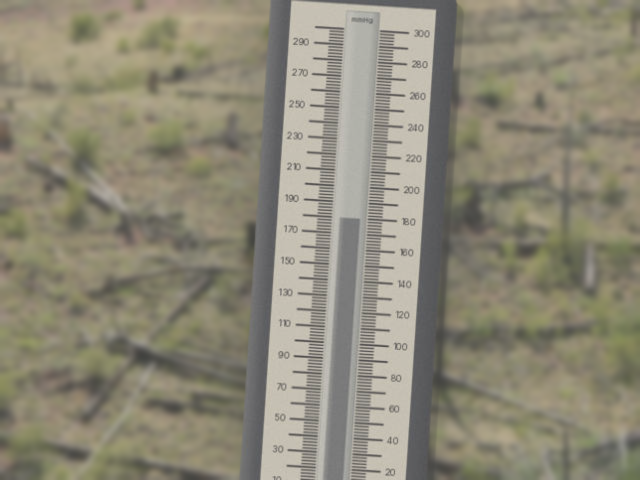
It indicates **180** mmHg
